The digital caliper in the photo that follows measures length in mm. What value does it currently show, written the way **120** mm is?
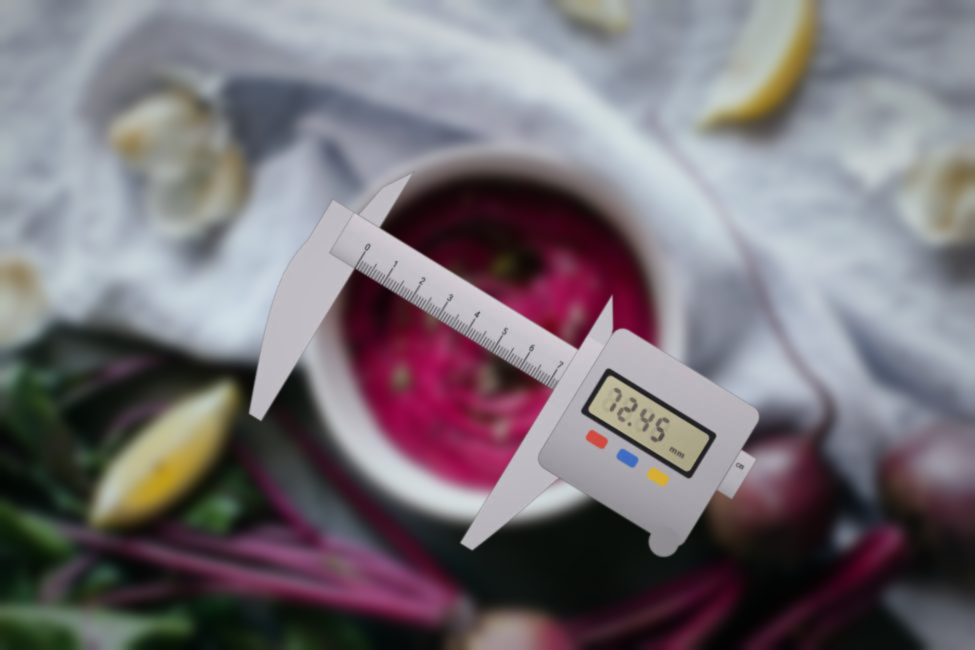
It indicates **72.45** mm
